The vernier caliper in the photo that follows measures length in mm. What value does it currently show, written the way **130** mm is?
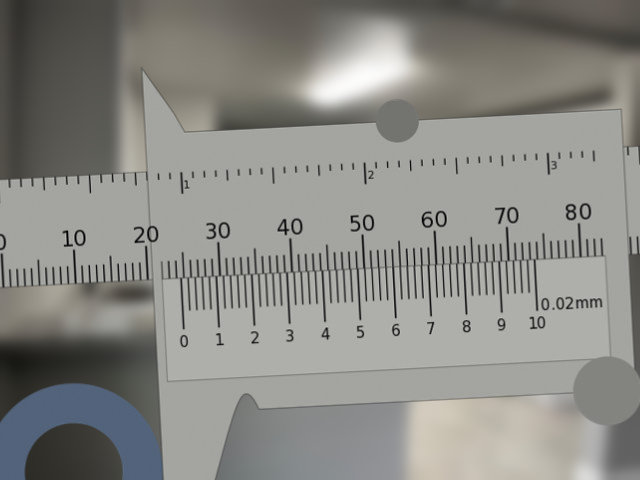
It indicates **24.6** mm
